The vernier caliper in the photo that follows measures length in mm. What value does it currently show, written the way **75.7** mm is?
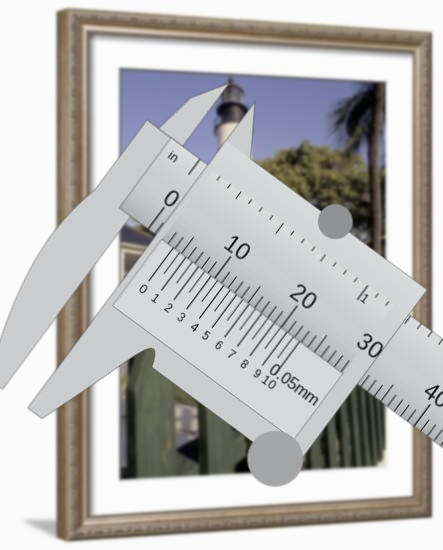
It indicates **3.8** mm
